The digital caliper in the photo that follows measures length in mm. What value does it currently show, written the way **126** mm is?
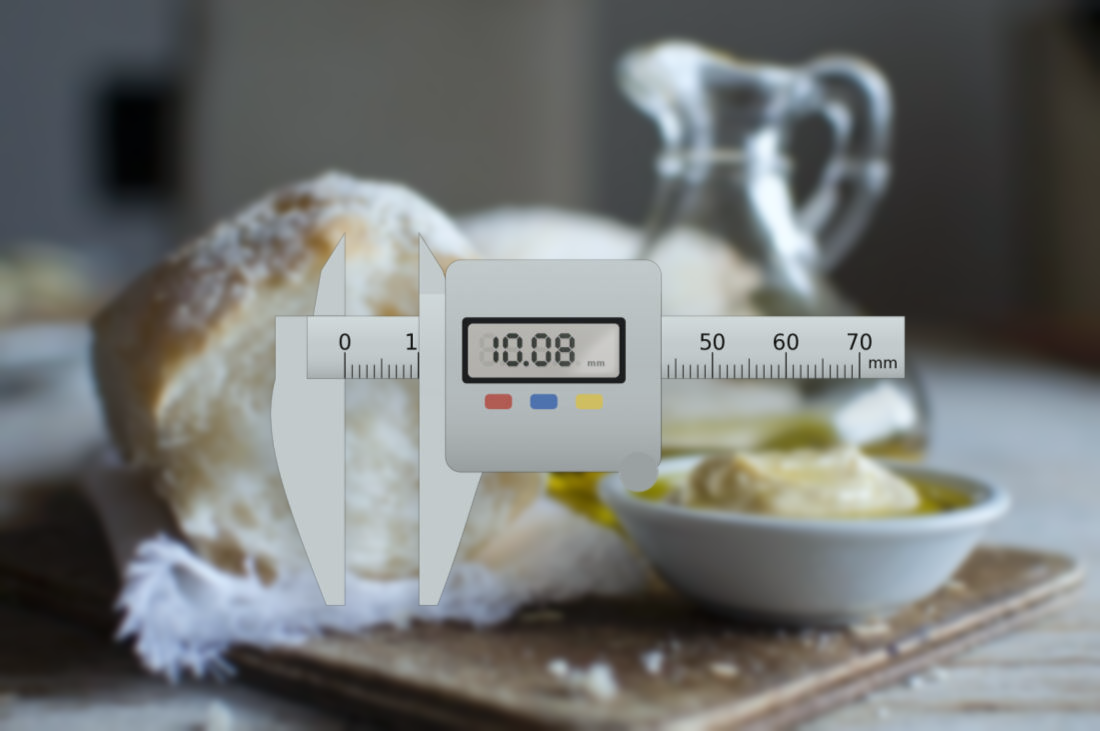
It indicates **10.08** mm
